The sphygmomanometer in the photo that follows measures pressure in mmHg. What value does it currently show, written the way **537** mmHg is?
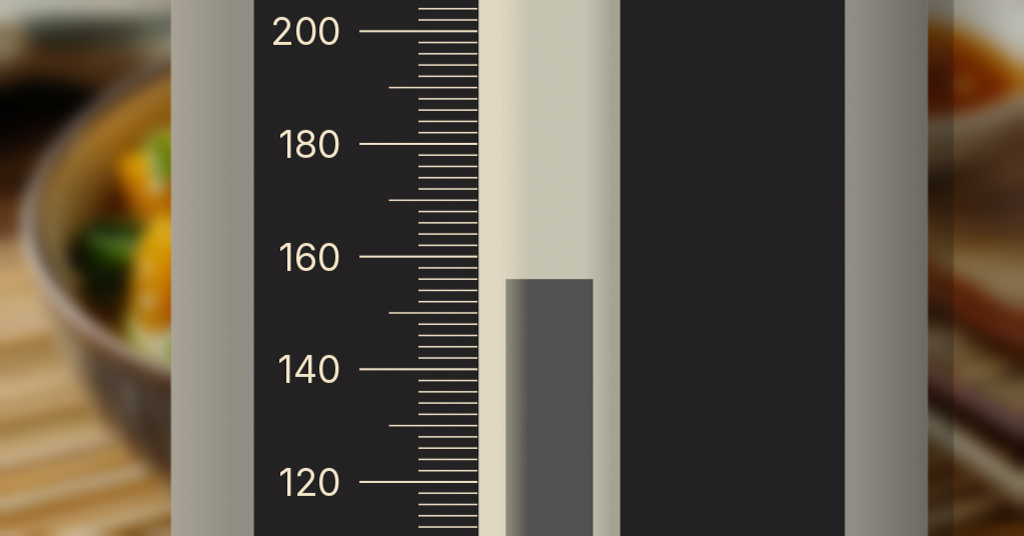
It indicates **156** mmHg
